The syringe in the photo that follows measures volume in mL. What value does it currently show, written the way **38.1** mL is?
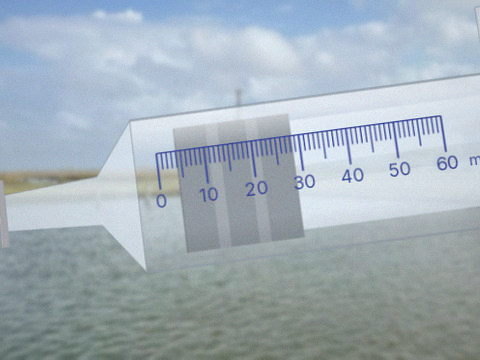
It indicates **4** mL
